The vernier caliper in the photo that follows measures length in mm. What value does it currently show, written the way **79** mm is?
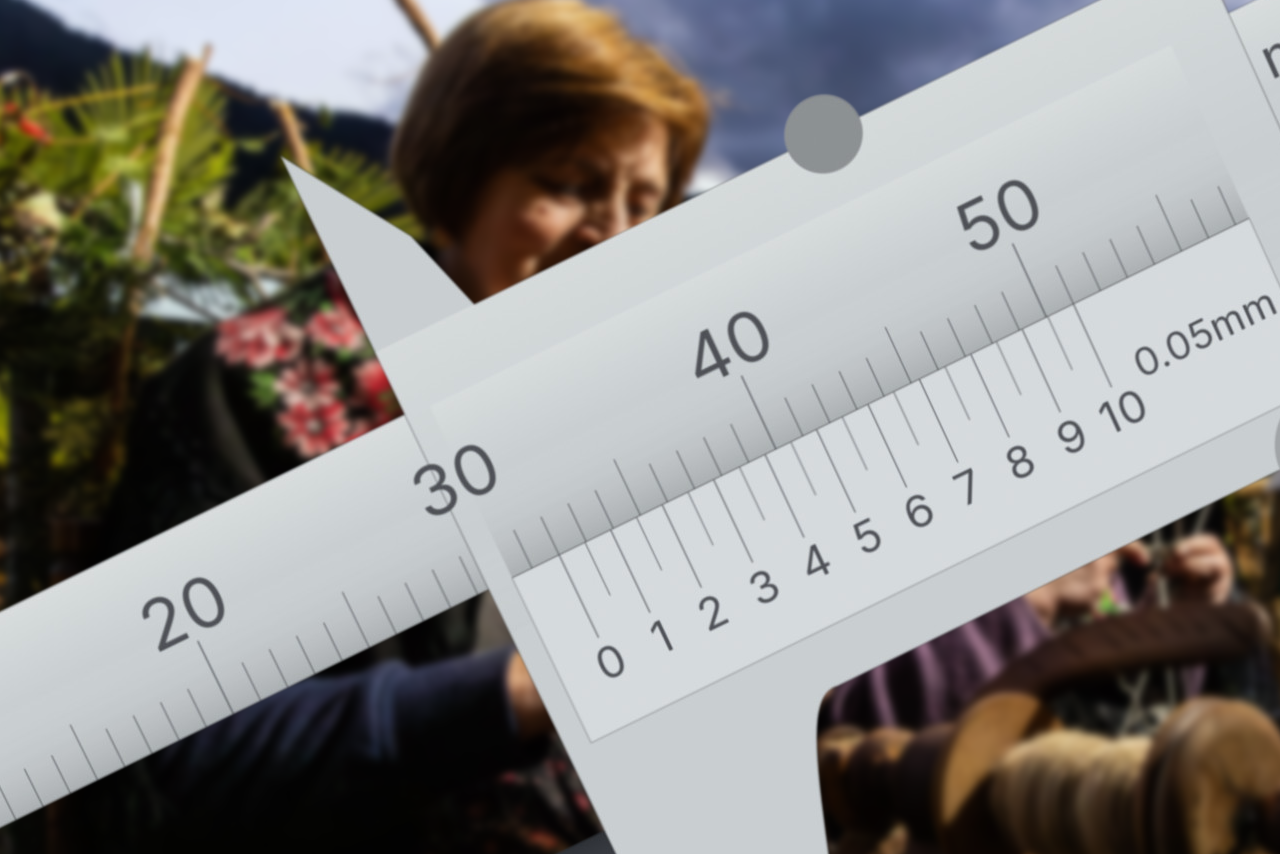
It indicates **32.00** mm
